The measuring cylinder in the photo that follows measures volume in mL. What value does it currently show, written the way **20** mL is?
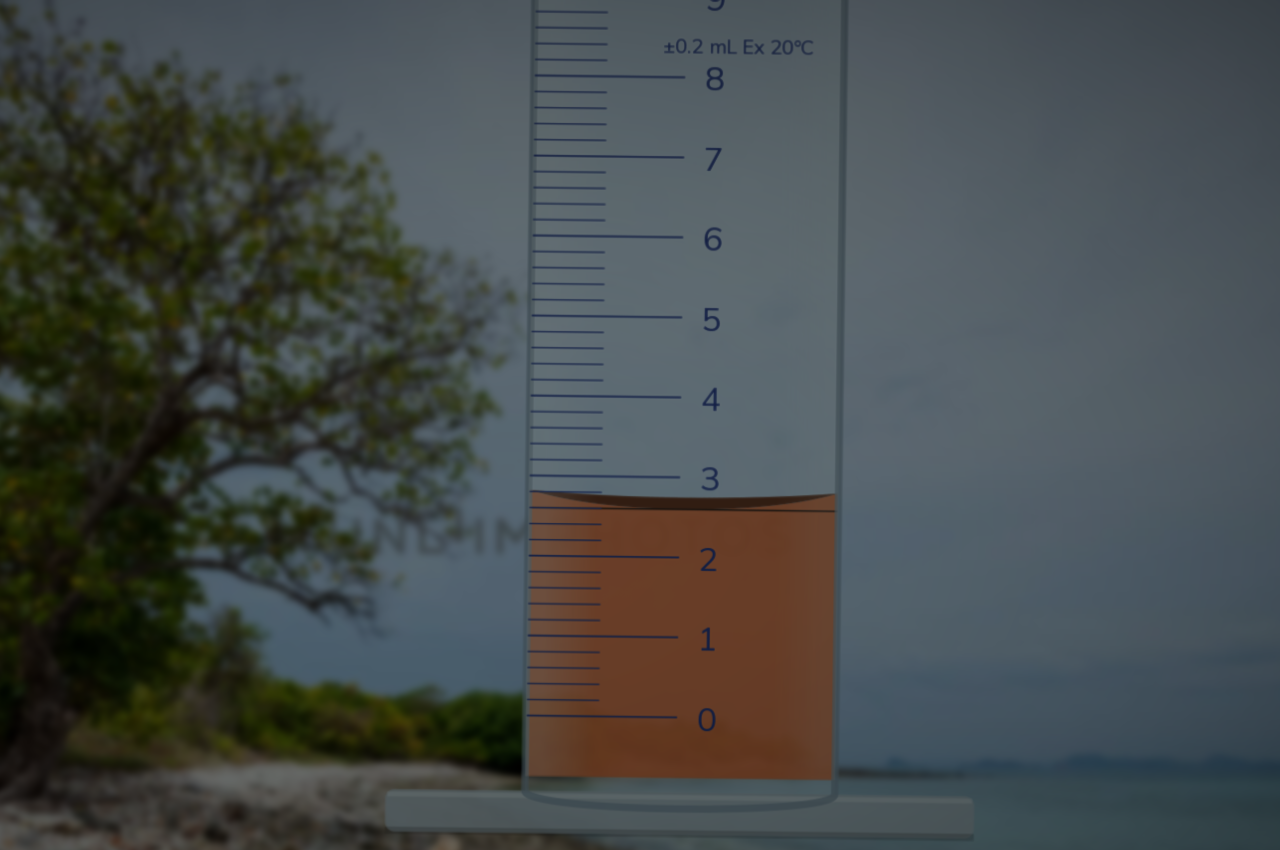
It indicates **2.6** mL
